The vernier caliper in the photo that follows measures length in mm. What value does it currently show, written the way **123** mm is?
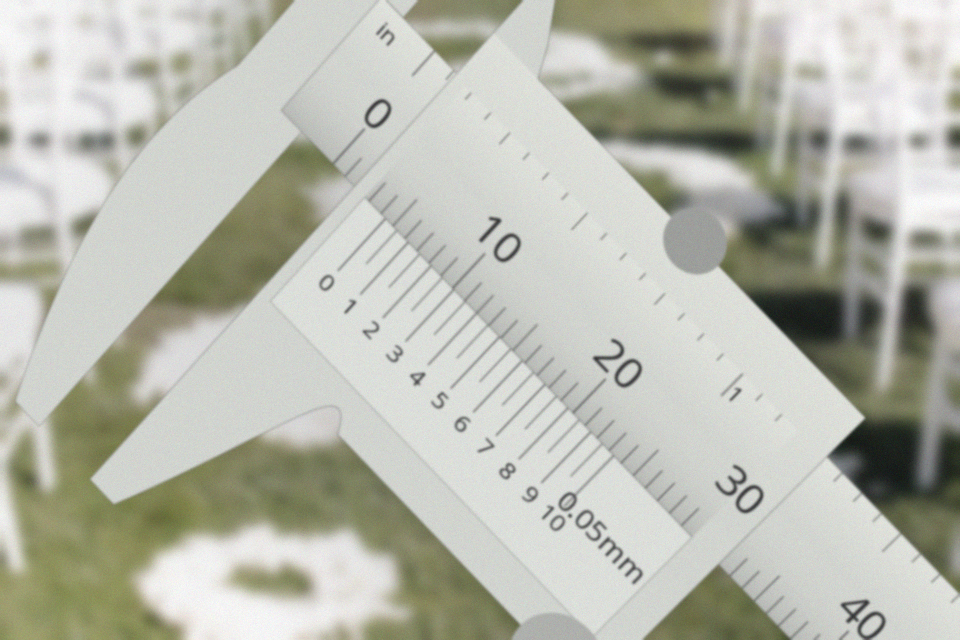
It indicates **4.4** mm
